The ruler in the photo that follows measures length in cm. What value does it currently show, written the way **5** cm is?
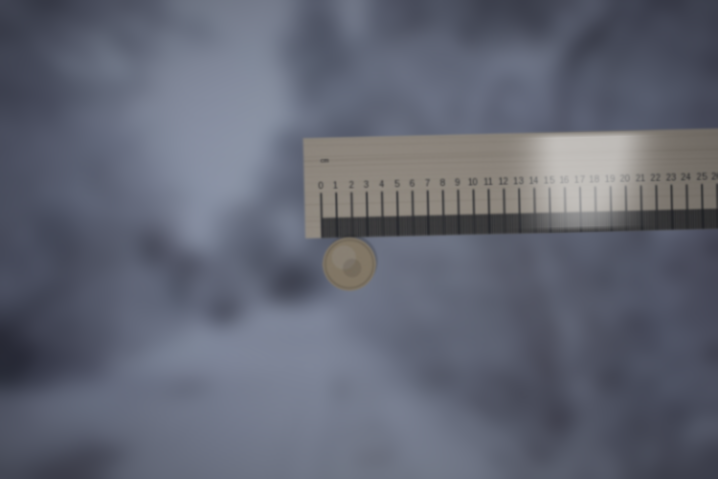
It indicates **3.5** cm
